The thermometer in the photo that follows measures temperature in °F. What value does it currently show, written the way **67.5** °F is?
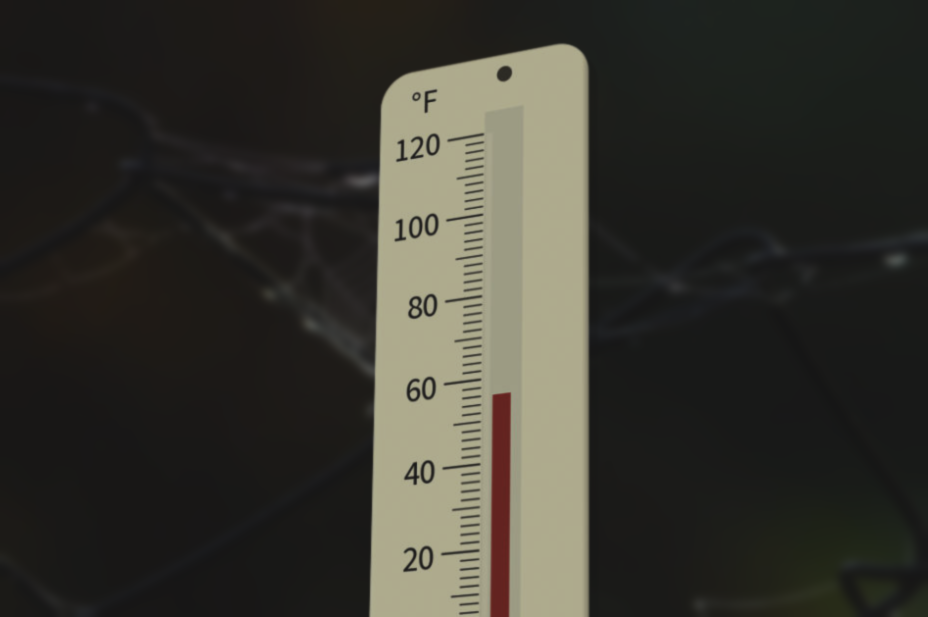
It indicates **56** °F
